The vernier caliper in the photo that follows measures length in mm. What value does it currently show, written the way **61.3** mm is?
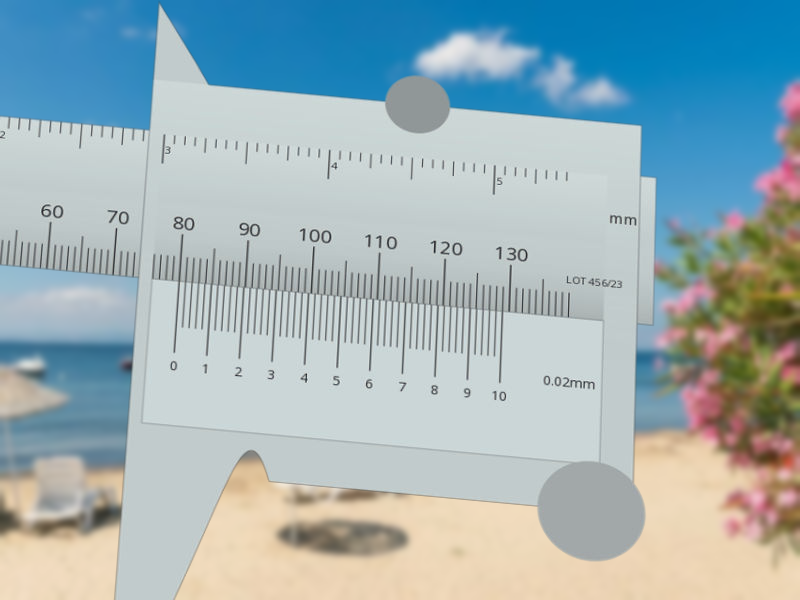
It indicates **80.0** mm
